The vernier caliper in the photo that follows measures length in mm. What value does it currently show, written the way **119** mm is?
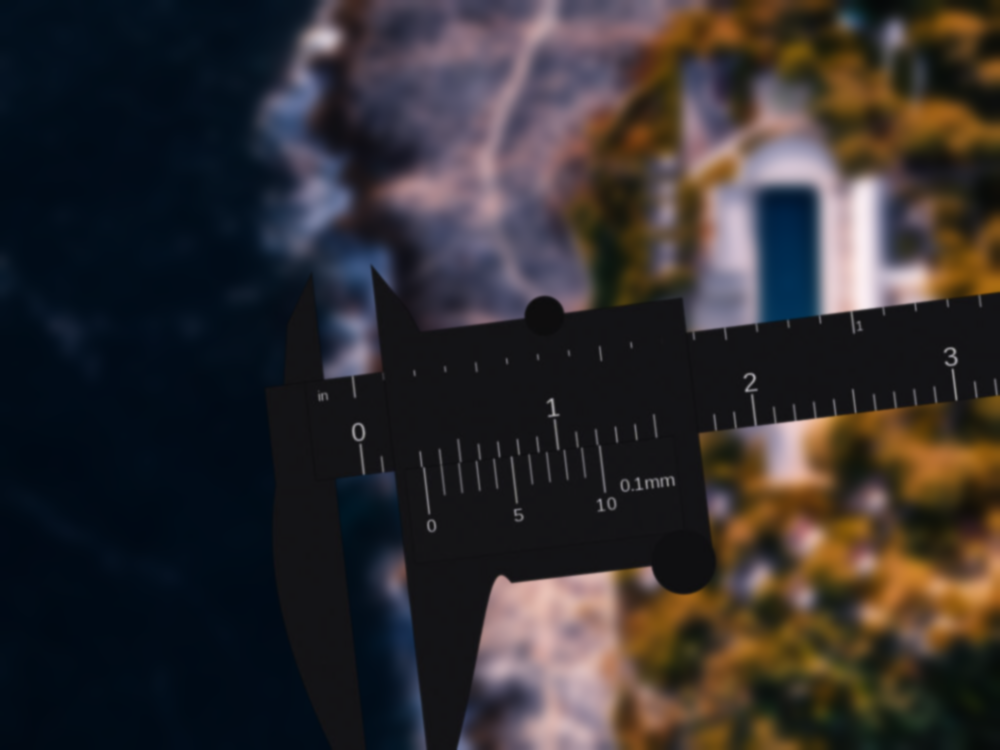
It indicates **3.1** mm
